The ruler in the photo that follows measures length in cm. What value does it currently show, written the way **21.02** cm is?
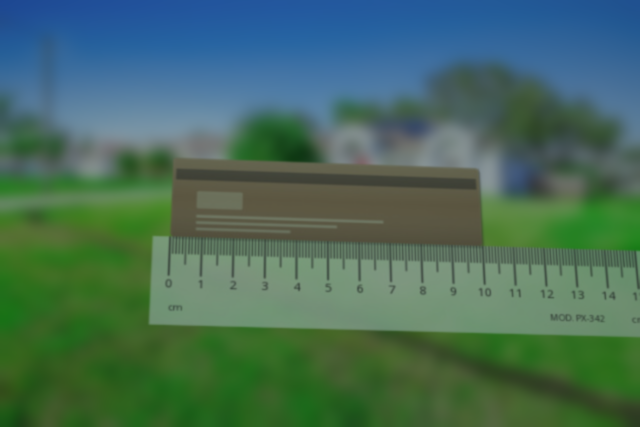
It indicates **10** cm
